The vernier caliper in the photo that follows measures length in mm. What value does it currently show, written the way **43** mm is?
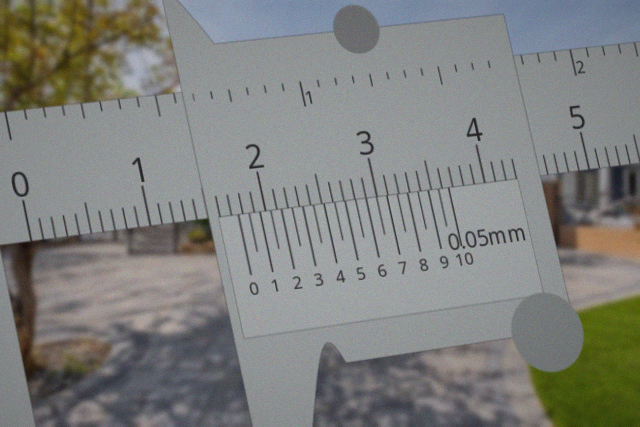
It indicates **17.6** mm
